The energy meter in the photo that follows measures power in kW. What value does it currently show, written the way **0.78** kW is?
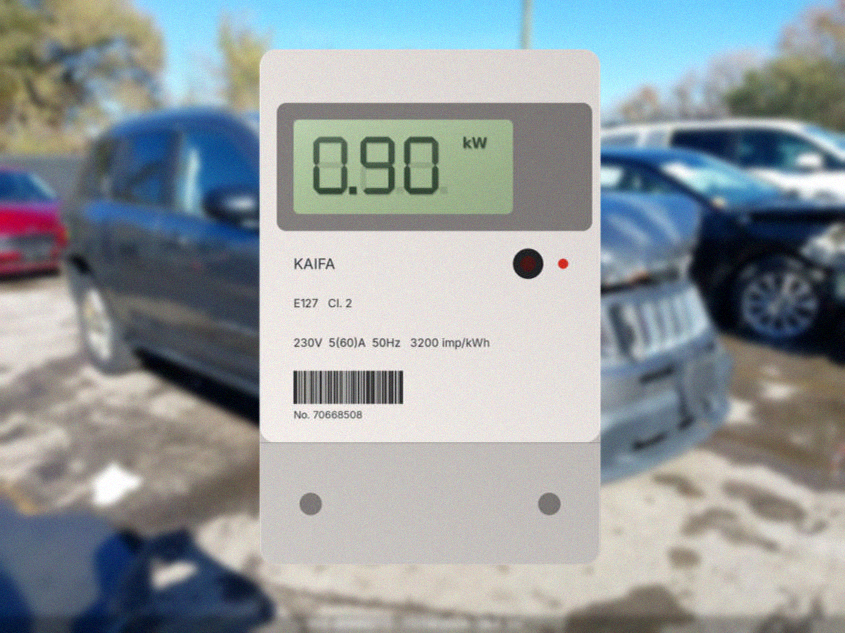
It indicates **0.90** kW
